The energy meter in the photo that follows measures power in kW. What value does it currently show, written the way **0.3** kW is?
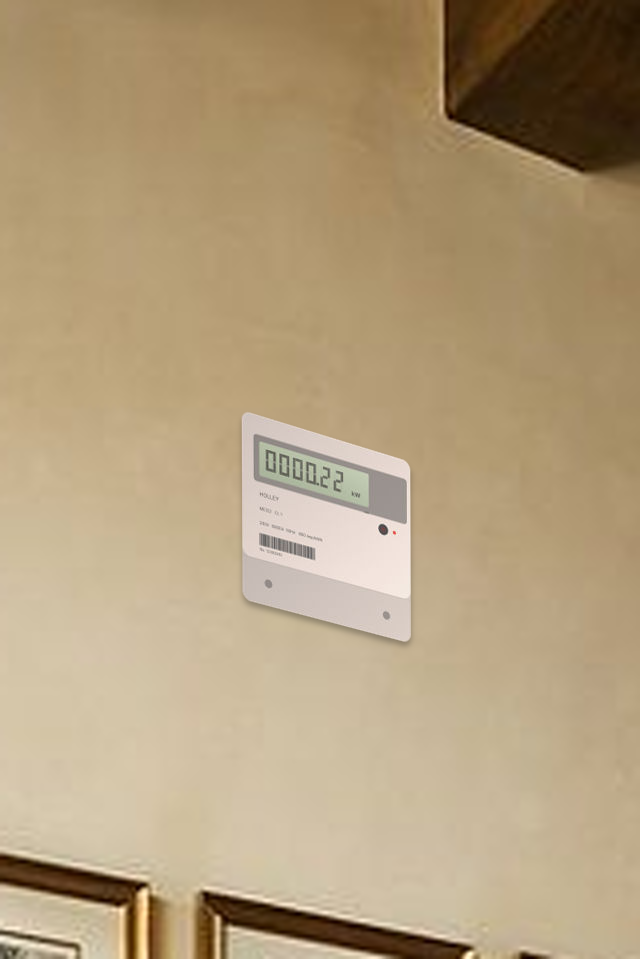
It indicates **0.22** kW
